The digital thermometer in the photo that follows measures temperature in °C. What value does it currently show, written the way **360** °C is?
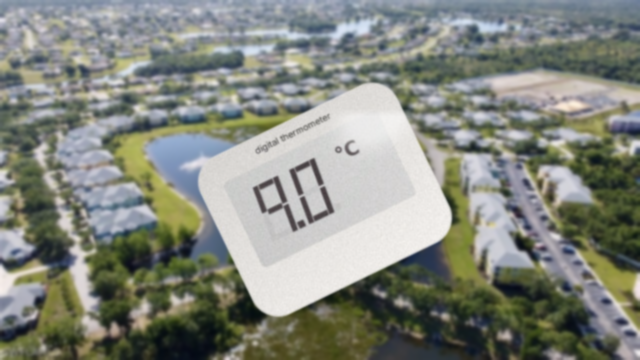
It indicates **9.0** °C
